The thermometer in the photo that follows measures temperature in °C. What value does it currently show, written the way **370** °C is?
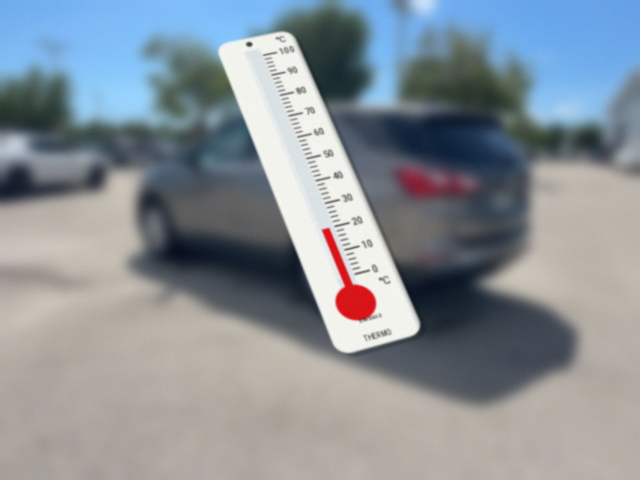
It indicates **20** °C
